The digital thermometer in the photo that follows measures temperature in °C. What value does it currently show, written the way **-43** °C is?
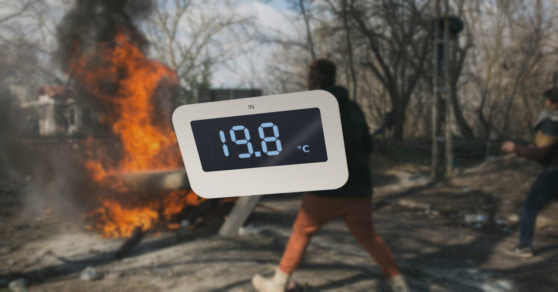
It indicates **19.8** °C
